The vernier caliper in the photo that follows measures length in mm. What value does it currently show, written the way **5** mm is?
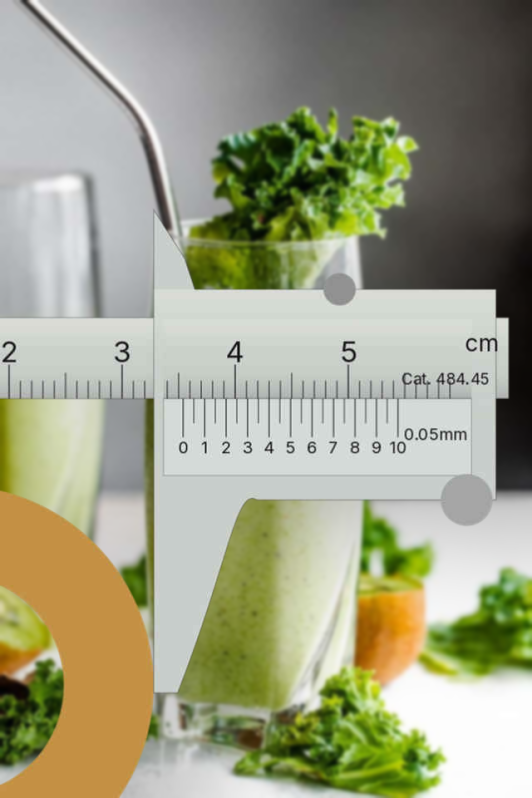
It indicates **35.4** mm
